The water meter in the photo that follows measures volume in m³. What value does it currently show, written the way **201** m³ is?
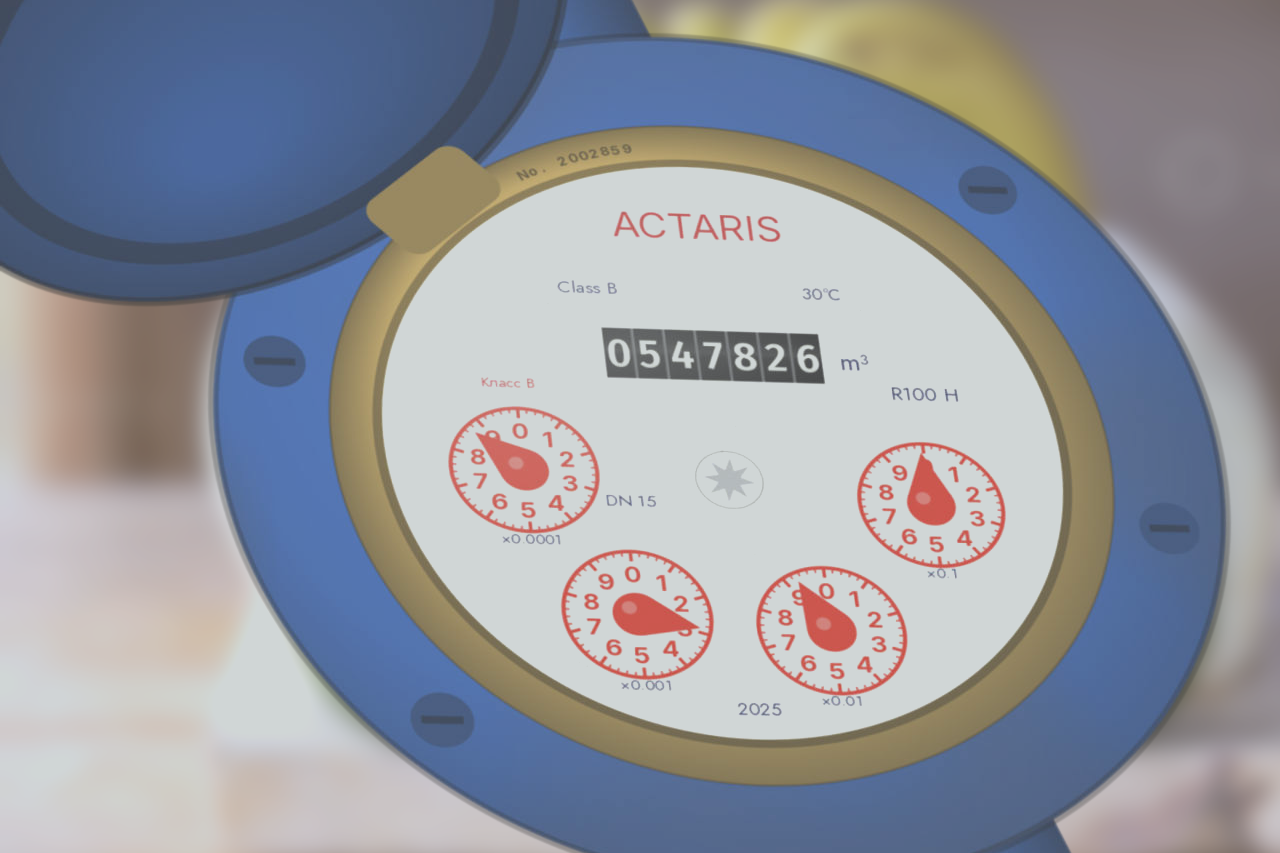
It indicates **547825.9928** m³
